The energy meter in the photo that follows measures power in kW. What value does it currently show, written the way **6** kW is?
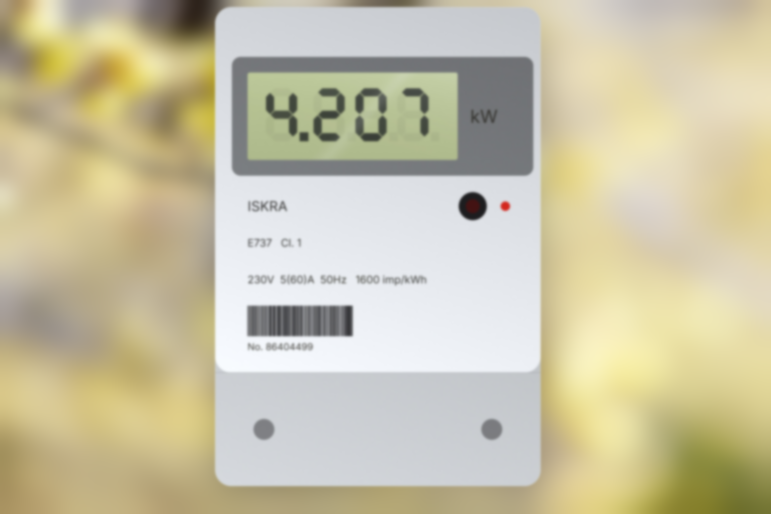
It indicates **4.207** kW
